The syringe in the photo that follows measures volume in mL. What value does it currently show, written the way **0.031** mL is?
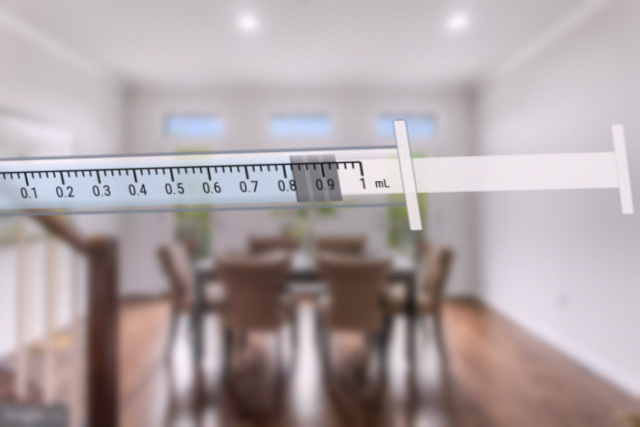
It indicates **0.82** mL
